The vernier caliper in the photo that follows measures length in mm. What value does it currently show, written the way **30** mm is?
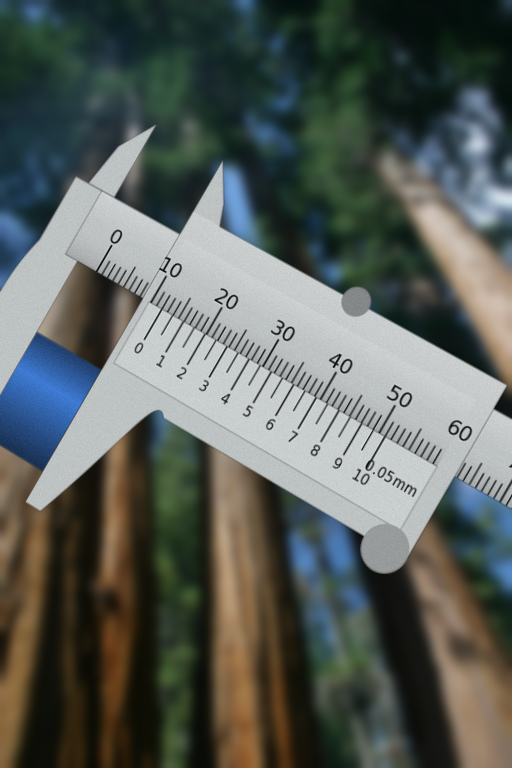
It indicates **12.0** mm
